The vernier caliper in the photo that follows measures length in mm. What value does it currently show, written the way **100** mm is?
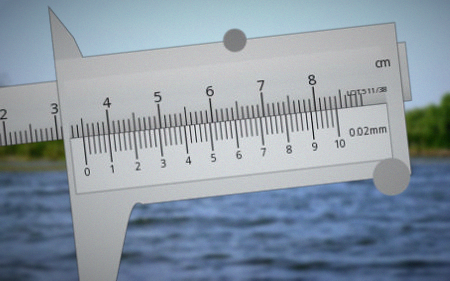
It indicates **35.0** mm
